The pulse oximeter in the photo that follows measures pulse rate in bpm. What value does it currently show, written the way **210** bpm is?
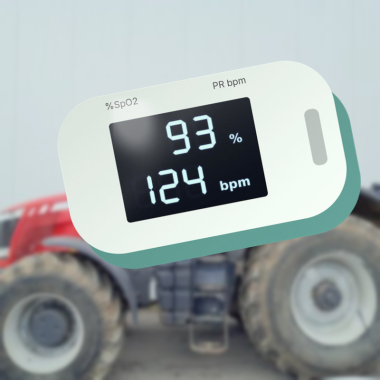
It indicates **124** bpm
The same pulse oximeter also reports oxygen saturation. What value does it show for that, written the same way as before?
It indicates **93** %
